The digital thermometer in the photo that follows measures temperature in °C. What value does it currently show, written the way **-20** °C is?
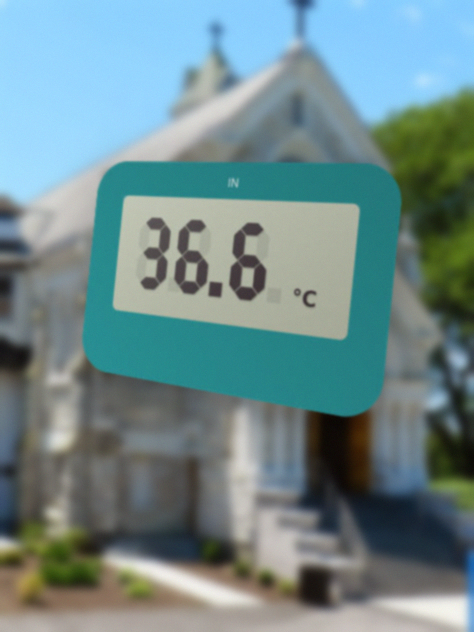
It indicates **36.6** °C
